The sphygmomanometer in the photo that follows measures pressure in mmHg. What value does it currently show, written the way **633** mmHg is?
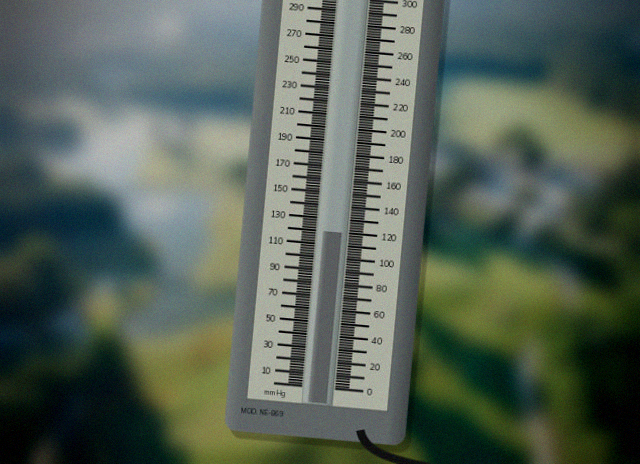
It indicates **120** mmHg
